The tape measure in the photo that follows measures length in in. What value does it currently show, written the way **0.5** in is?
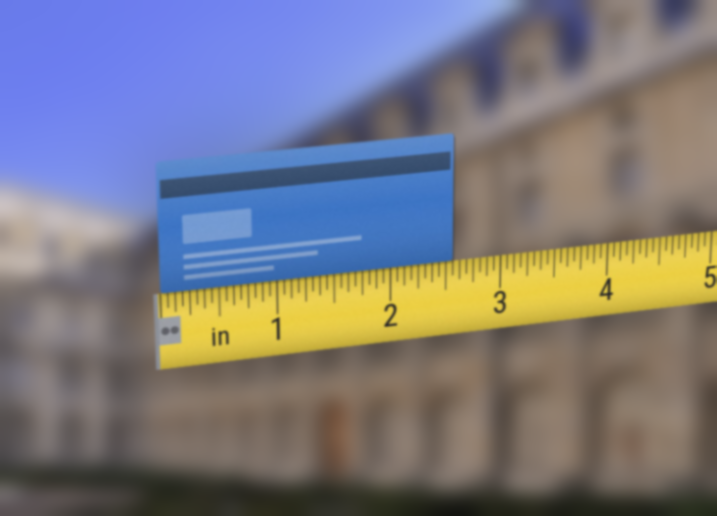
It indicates **2.5625** in
